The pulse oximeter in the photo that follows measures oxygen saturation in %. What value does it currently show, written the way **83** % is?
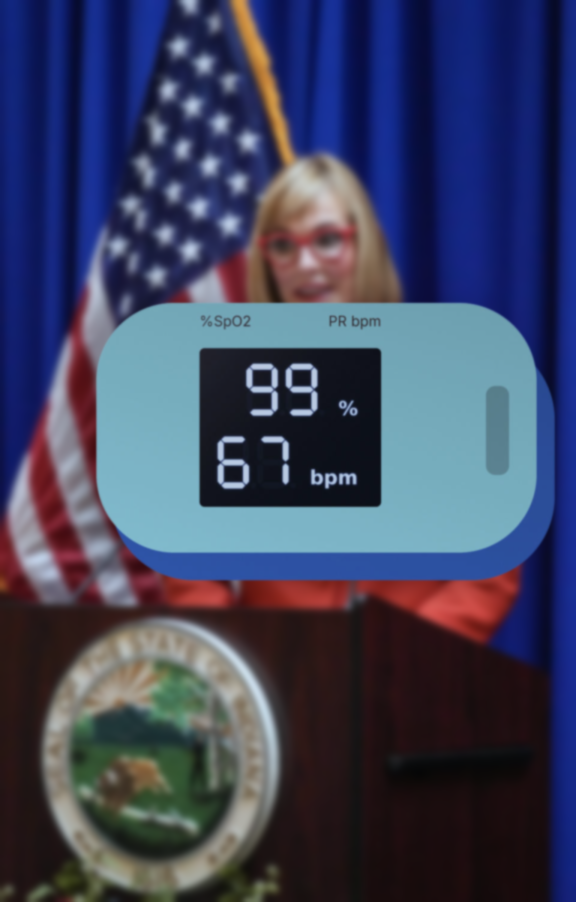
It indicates **99** %
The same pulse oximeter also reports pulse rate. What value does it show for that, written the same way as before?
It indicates **67** bpm
